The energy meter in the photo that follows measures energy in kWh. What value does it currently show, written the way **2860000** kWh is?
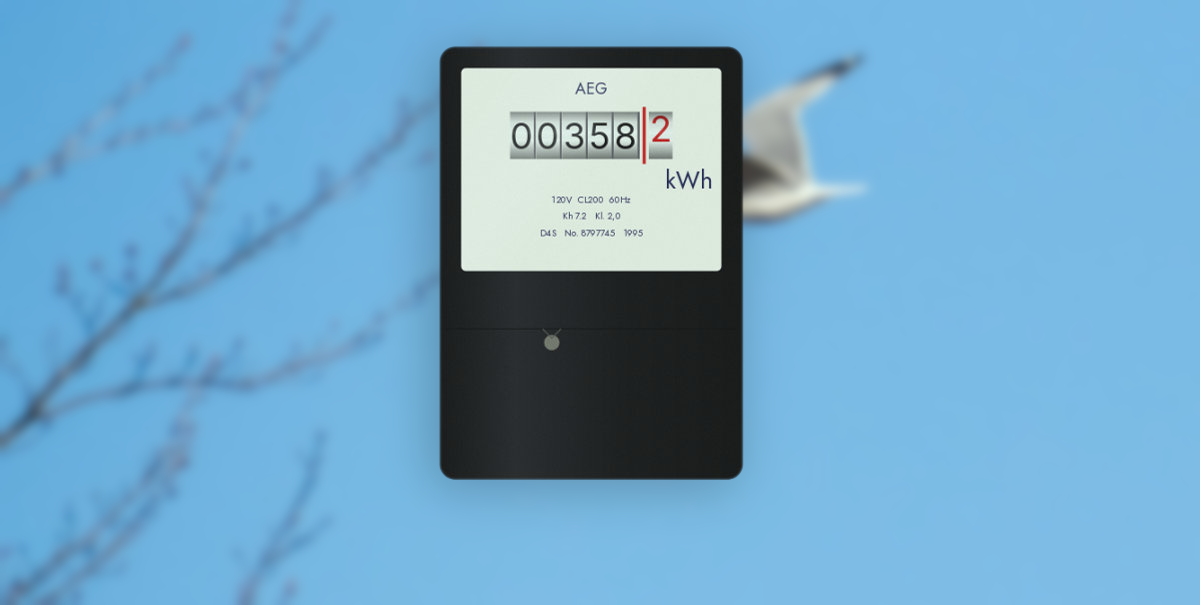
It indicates **358.2** kWh
